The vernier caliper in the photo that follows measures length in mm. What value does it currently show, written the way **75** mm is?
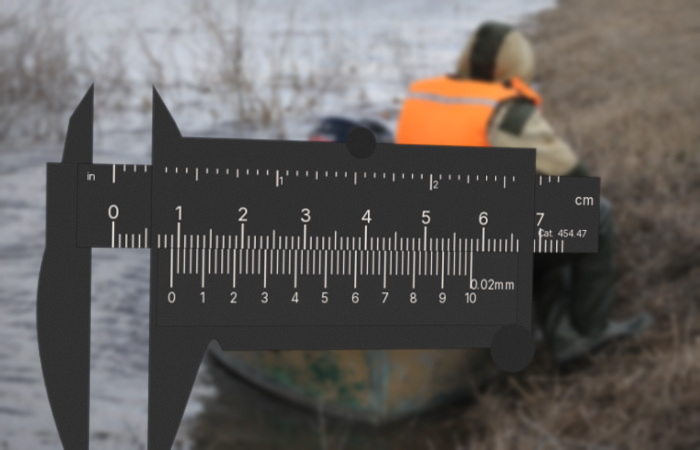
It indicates **9.0** mm
